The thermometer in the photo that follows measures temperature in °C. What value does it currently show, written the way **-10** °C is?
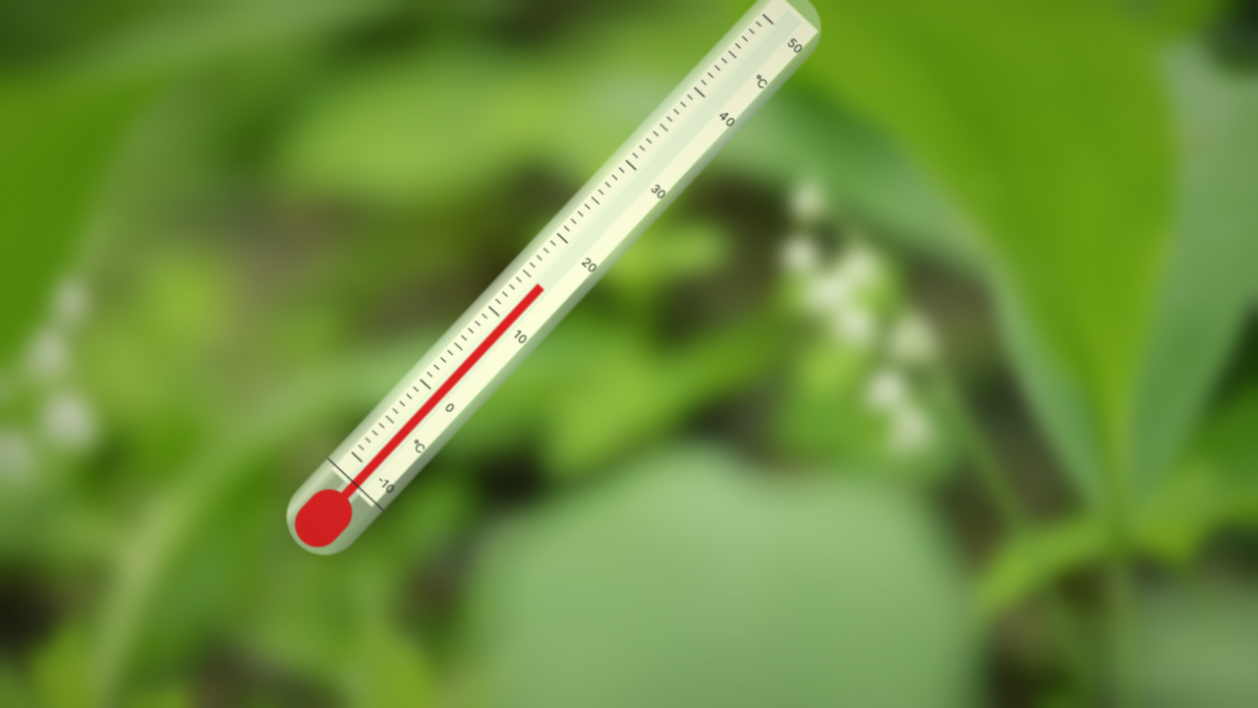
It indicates **15** °C
